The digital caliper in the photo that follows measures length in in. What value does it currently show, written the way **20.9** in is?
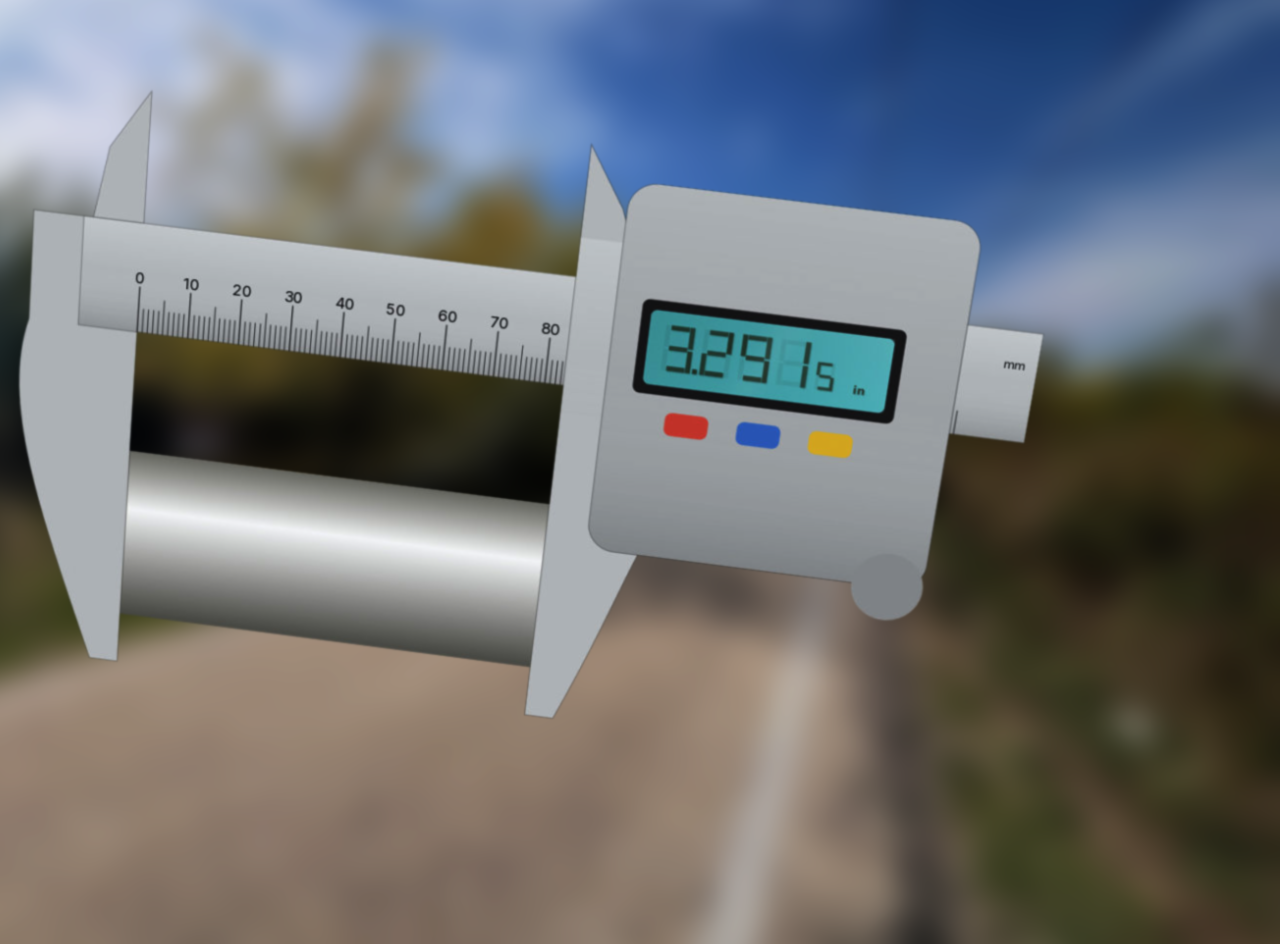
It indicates **3.2915** in
